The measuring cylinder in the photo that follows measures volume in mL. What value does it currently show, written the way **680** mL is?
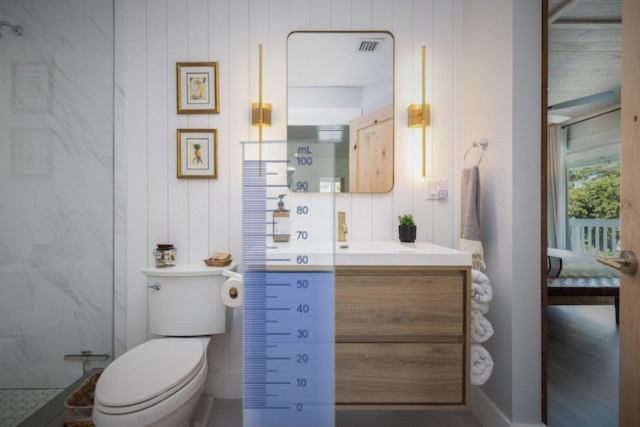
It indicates **55** mL
